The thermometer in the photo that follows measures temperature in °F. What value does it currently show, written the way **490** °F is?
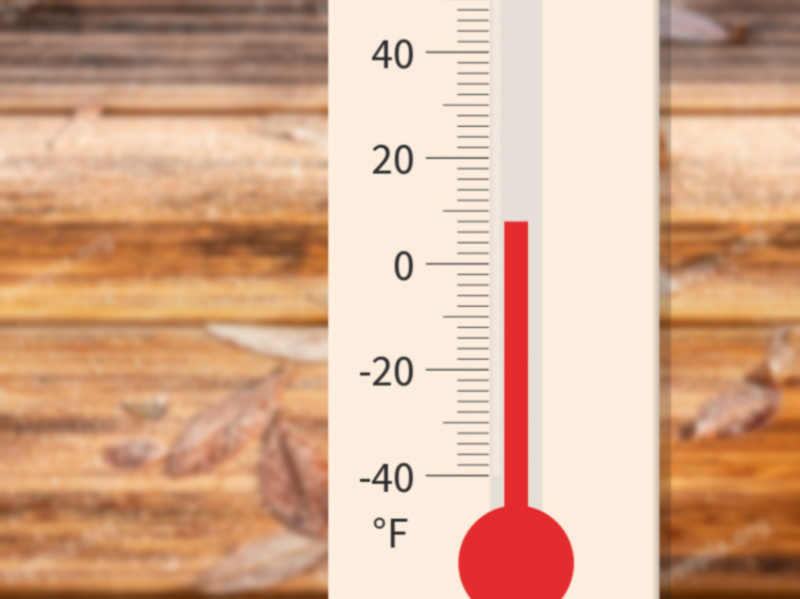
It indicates **8** °F
